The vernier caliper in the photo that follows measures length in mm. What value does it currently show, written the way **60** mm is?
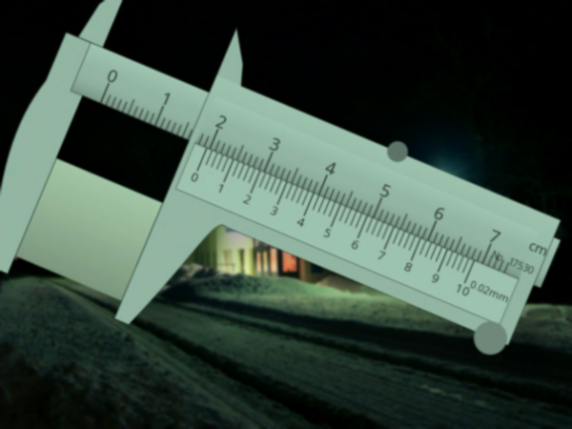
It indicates **19.5** mm
